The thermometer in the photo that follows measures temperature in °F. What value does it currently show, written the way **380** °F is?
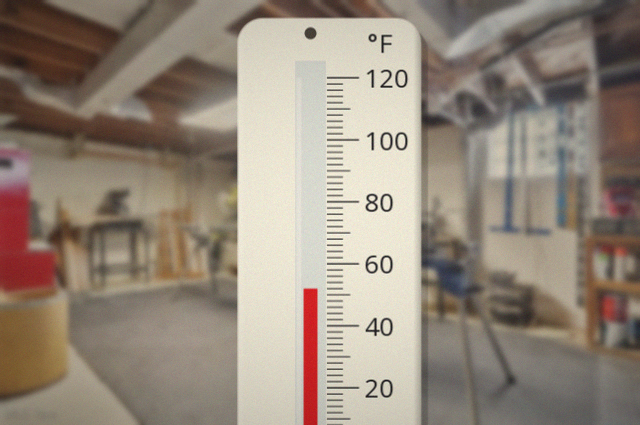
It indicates **52** °F
